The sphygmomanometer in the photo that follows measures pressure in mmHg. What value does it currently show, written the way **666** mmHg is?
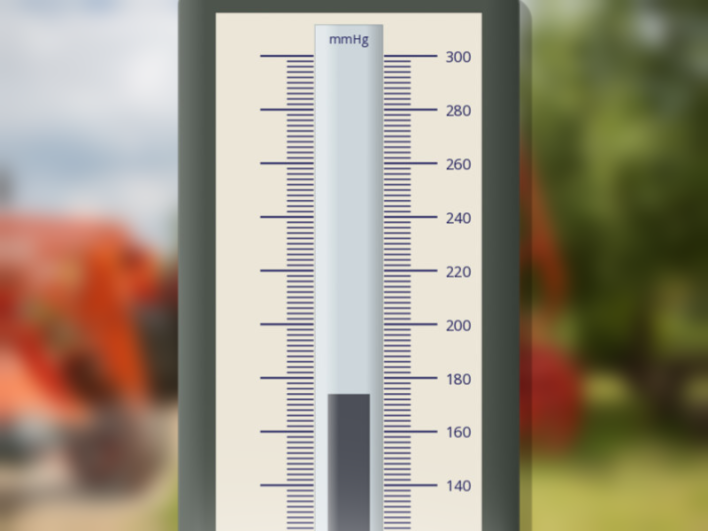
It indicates **174** mmHg
